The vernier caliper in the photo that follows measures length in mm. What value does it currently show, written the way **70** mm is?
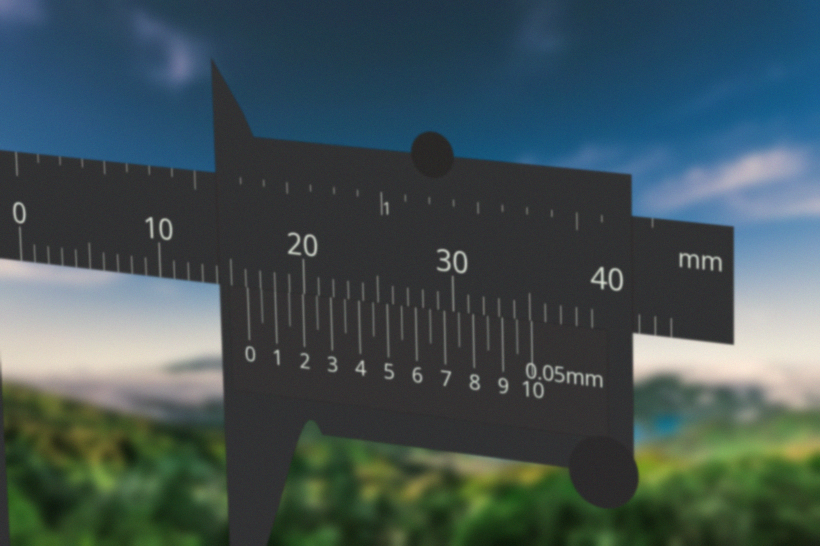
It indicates **16.1** mm
